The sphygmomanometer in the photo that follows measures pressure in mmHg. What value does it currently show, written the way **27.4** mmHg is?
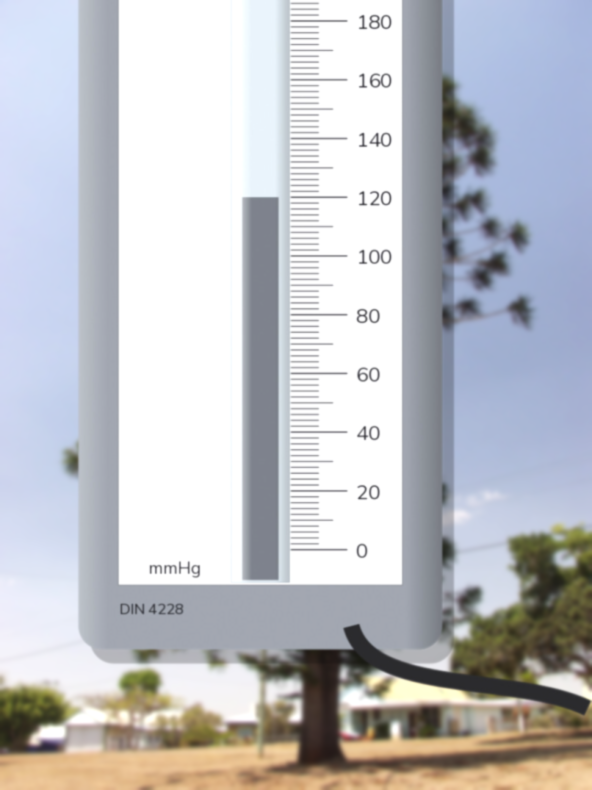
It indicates **120** mmHg
